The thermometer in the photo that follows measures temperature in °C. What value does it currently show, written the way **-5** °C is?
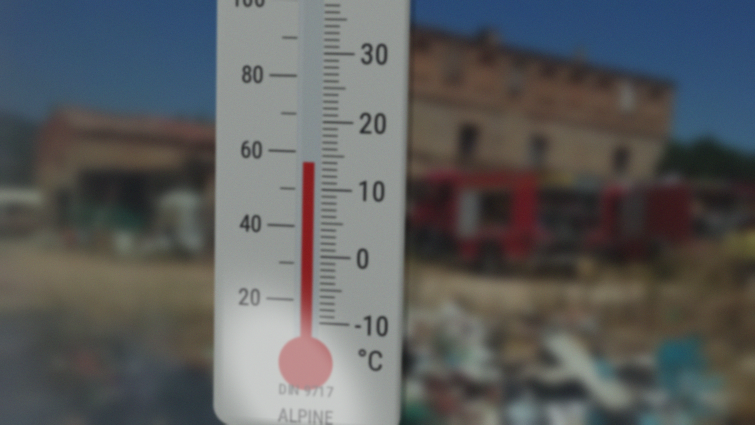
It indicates **14** °C
